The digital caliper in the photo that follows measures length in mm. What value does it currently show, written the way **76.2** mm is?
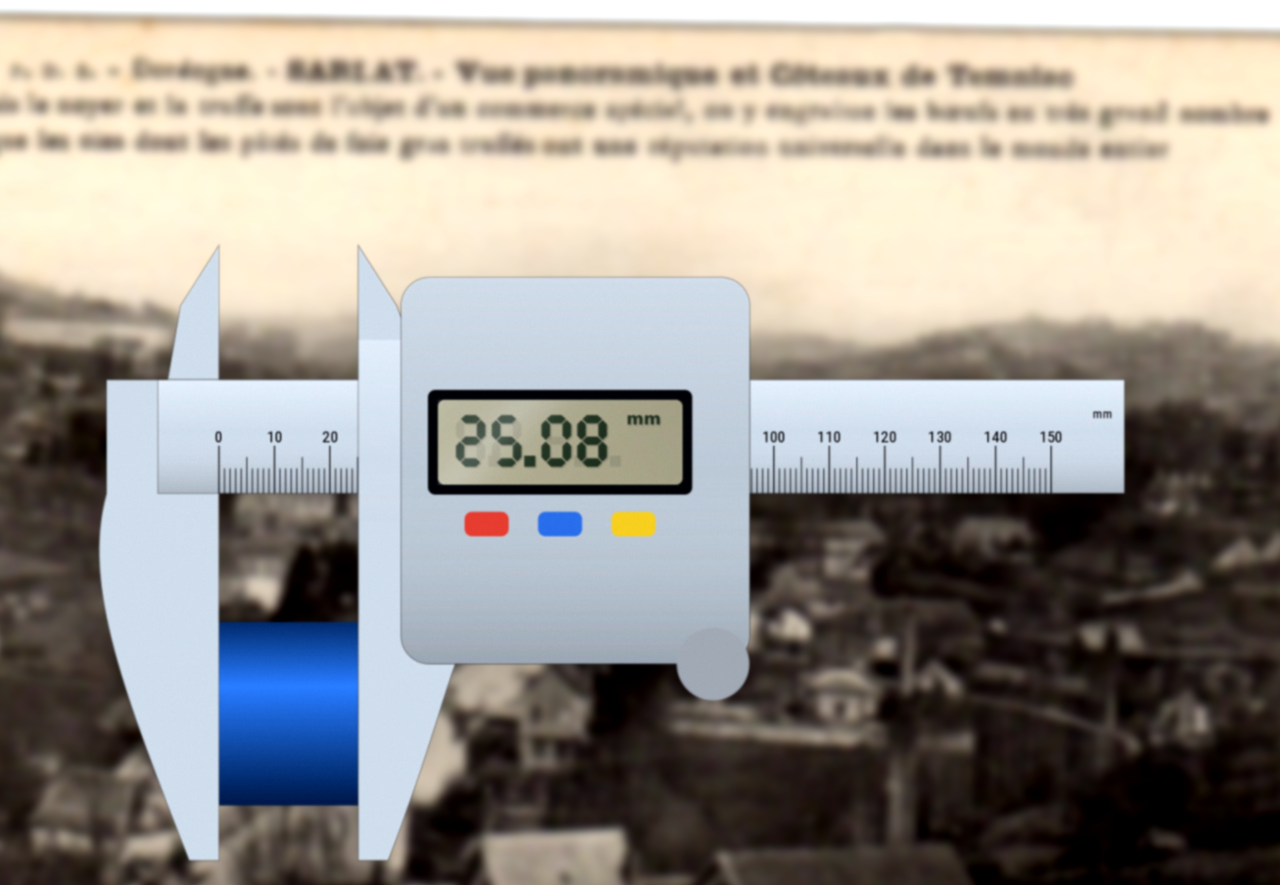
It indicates **25.08** mm
